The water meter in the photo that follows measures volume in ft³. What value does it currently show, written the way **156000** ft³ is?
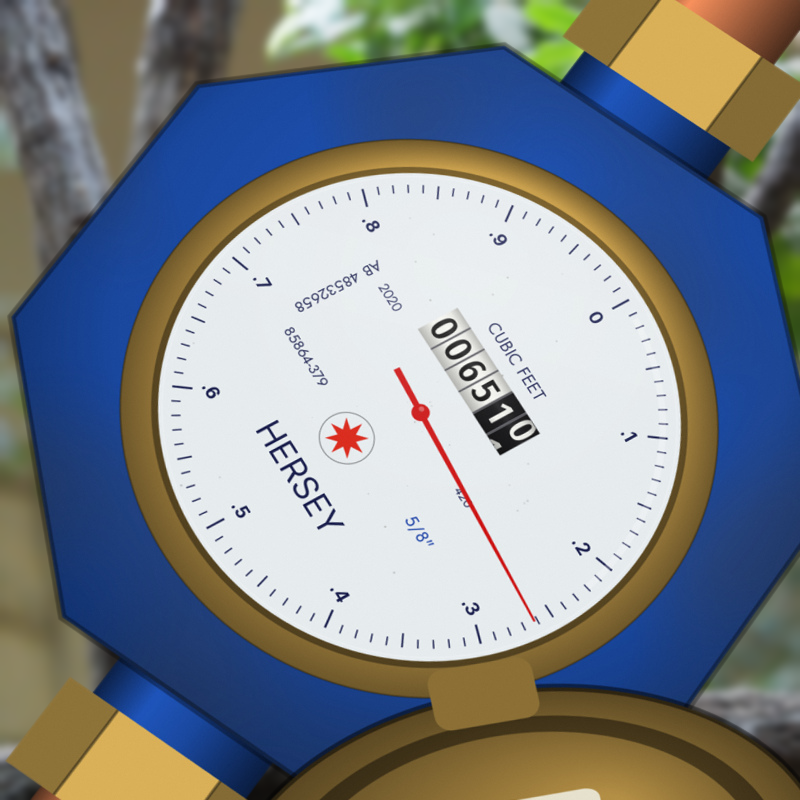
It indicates **6510.26** ft³
